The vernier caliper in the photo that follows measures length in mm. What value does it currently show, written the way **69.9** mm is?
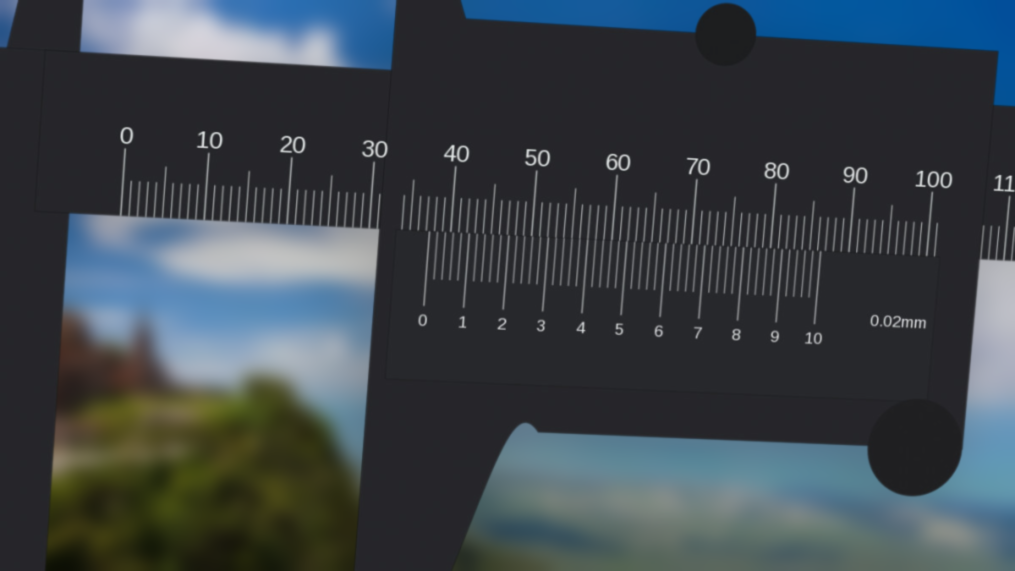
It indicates **37.4** mm
